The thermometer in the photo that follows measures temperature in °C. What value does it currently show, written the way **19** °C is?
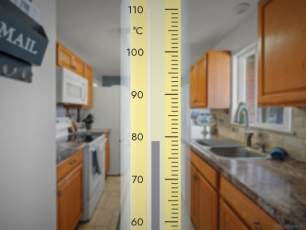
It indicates **79** °C
